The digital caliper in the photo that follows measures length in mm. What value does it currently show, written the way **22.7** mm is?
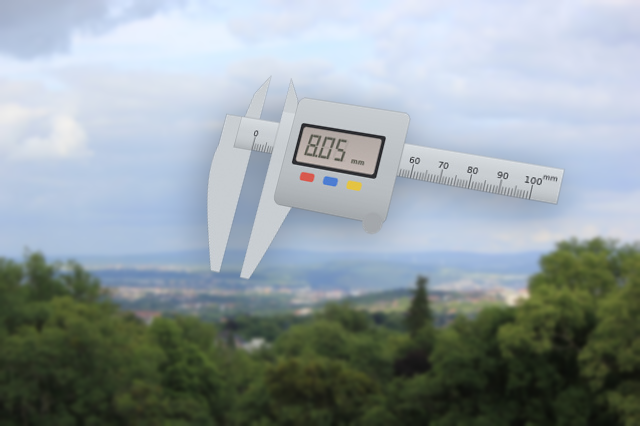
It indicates **8.05** mm
